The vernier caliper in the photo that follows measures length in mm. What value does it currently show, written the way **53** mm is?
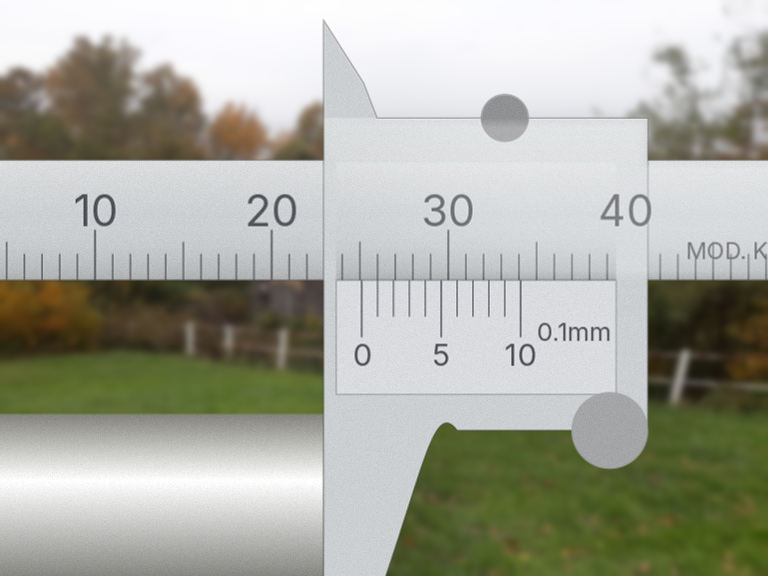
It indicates **25.1** mm
